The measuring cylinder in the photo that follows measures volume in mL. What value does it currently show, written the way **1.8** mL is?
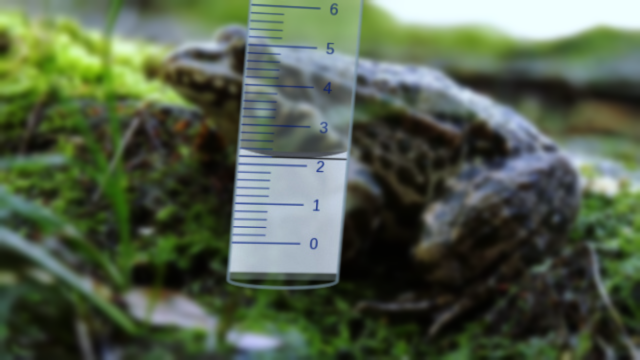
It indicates **2.2** mL
